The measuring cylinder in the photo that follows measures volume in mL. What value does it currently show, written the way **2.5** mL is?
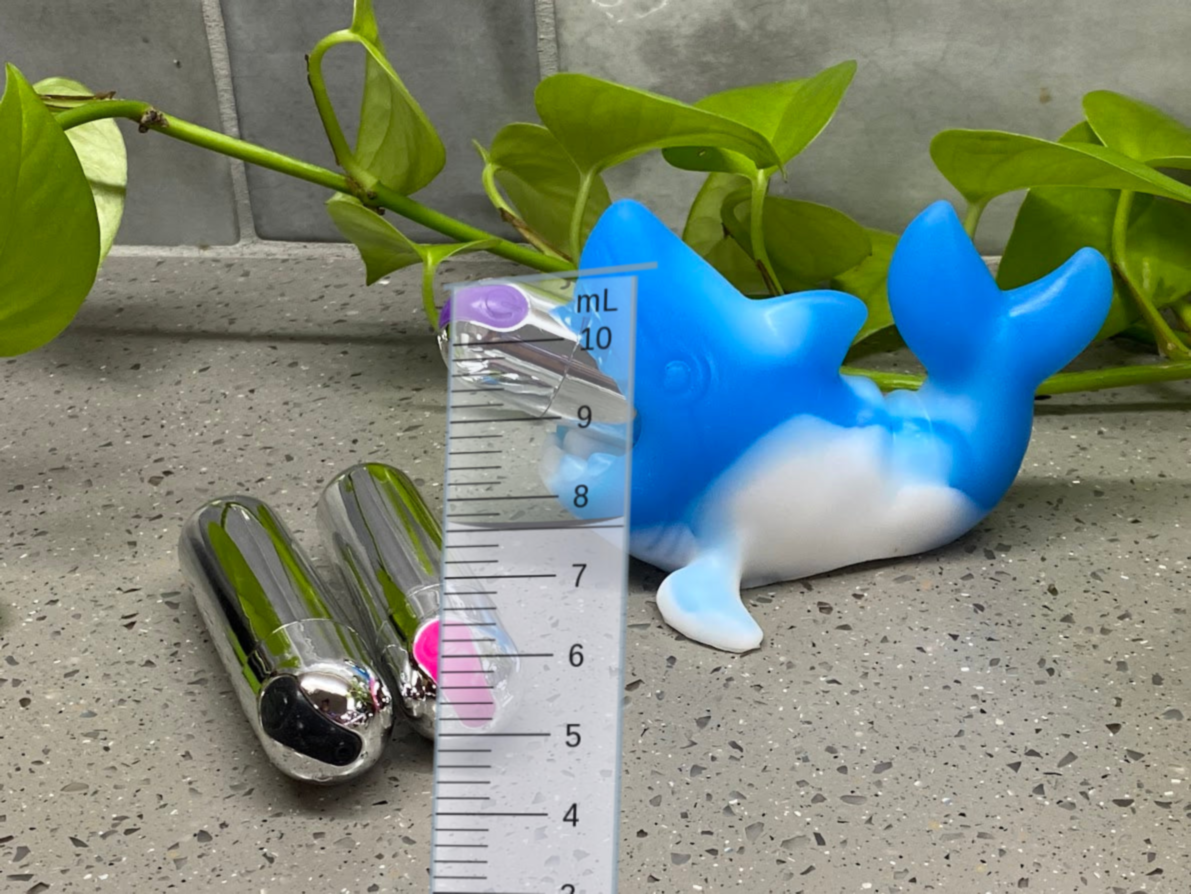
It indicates **7.6** mL
